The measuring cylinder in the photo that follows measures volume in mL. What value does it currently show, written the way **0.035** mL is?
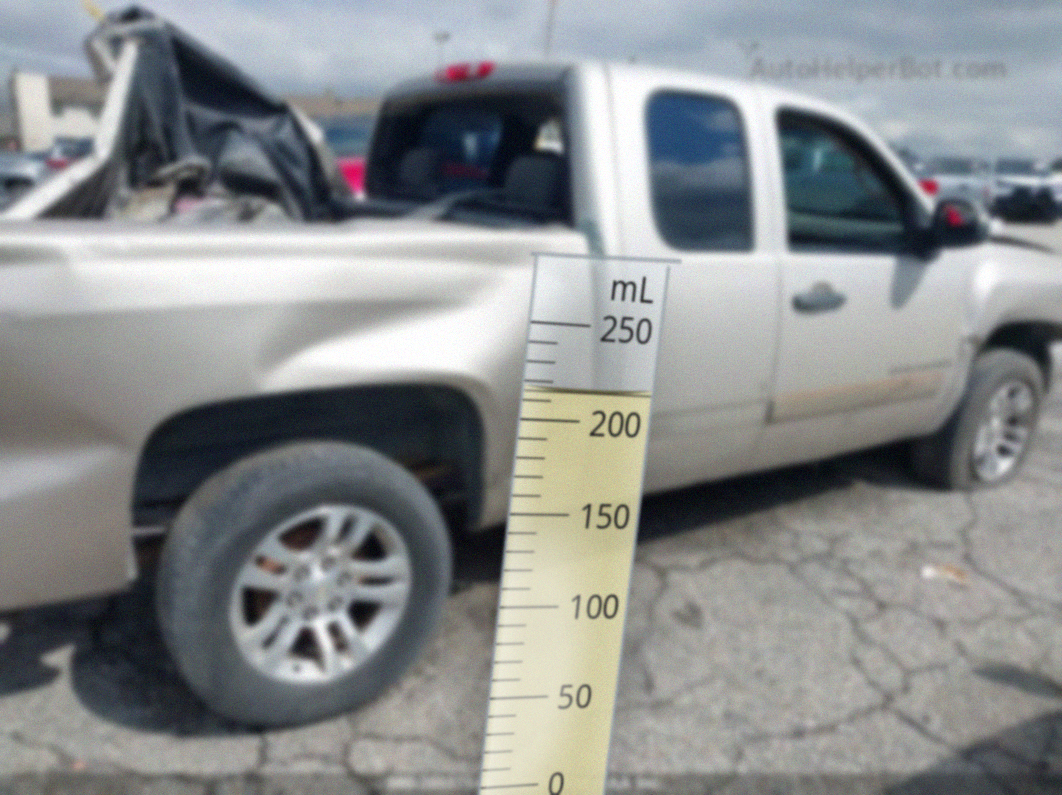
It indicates **215** mL
